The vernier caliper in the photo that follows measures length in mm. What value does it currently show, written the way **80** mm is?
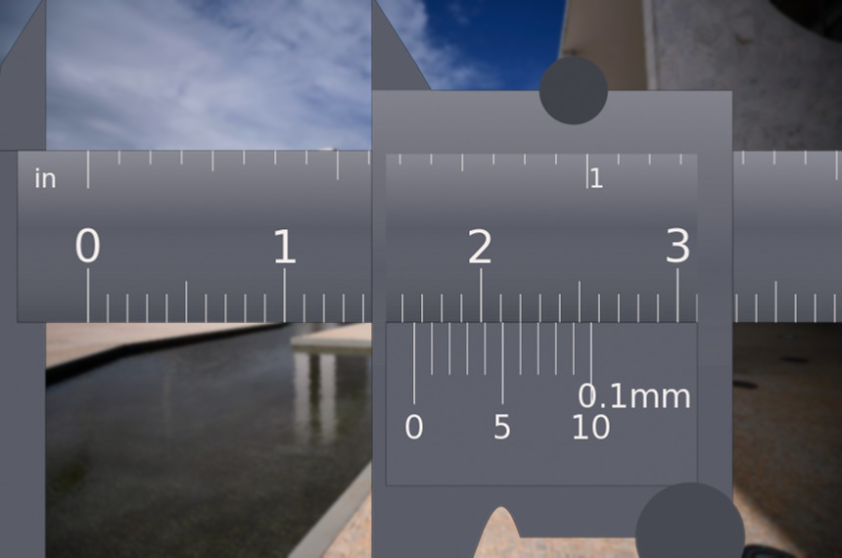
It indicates **16.6** mm
